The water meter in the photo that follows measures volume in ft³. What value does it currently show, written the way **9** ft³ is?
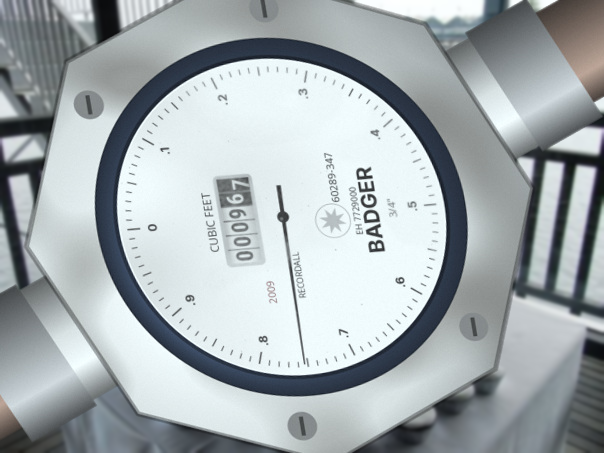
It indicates **966.75** ft³
